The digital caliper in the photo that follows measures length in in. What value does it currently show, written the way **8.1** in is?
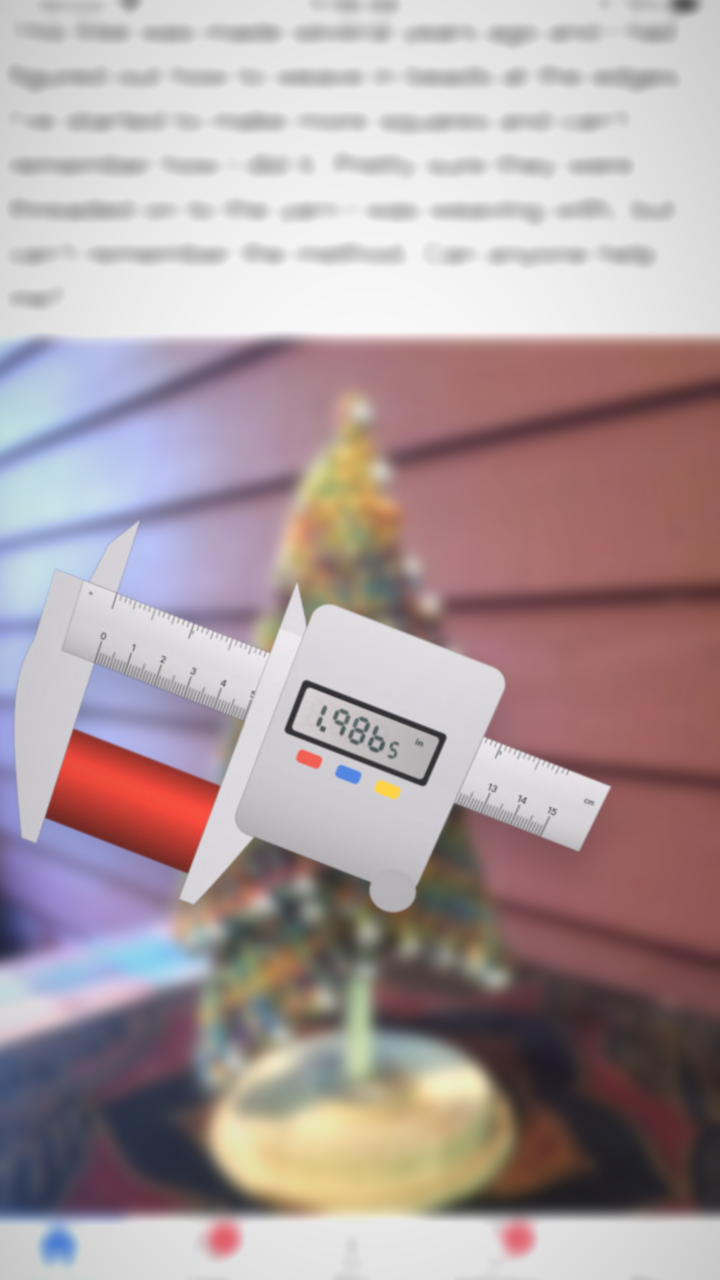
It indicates **1.9865** in
